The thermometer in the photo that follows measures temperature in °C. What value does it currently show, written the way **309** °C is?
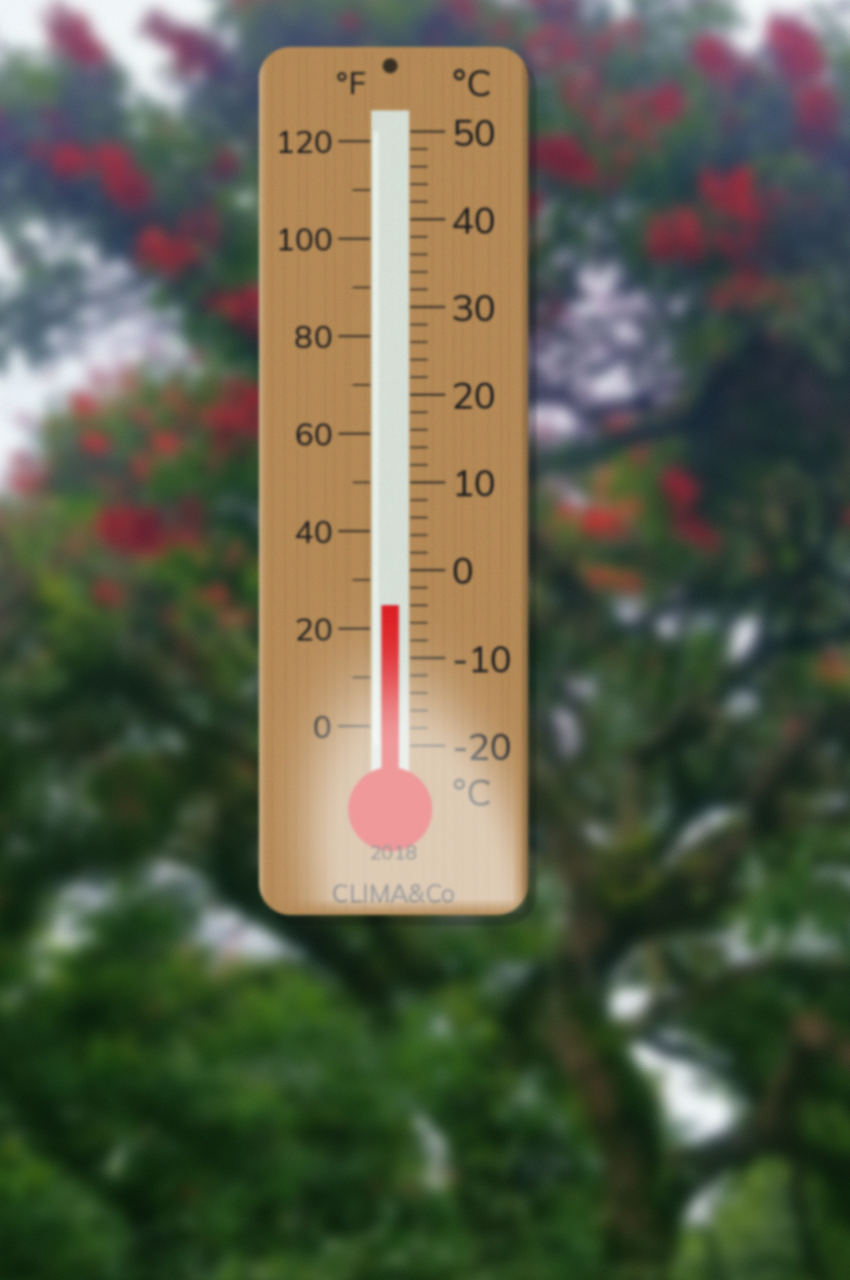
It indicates **-4** °C
